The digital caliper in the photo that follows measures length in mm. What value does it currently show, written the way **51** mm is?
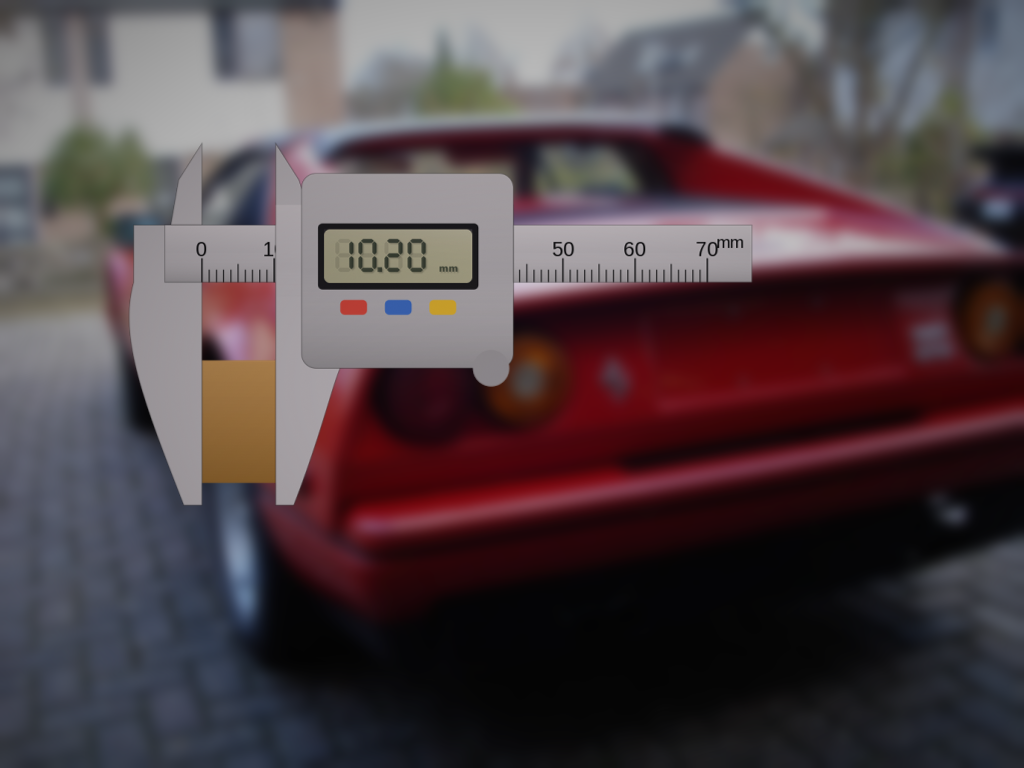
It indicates **10.20** mm
